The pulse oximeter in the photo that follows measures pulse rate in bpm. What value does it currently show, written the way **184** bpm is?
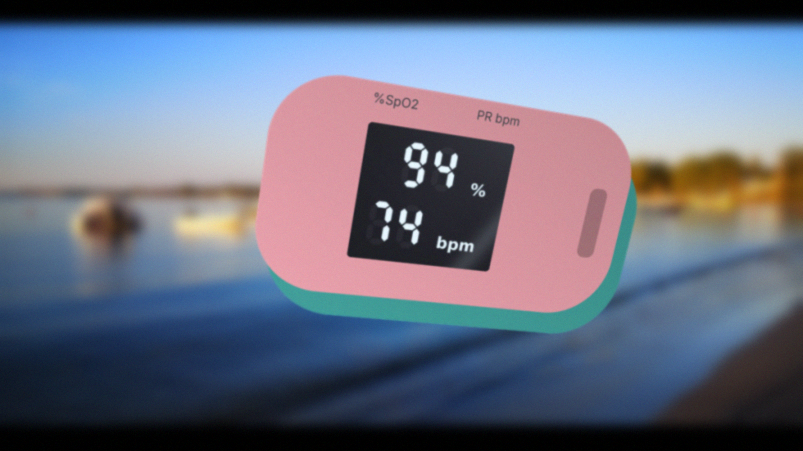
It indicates **74** bpm
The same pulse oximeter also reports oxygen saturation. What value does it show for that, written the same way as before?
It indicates **94** %
